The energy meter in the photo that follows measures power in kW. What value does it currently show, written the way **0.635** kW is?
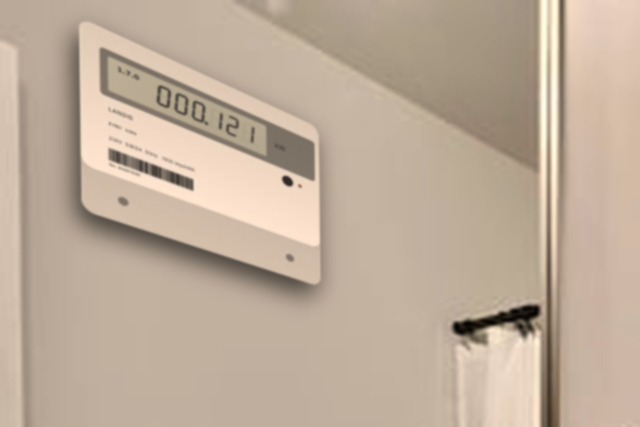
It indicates **0.121** kW
